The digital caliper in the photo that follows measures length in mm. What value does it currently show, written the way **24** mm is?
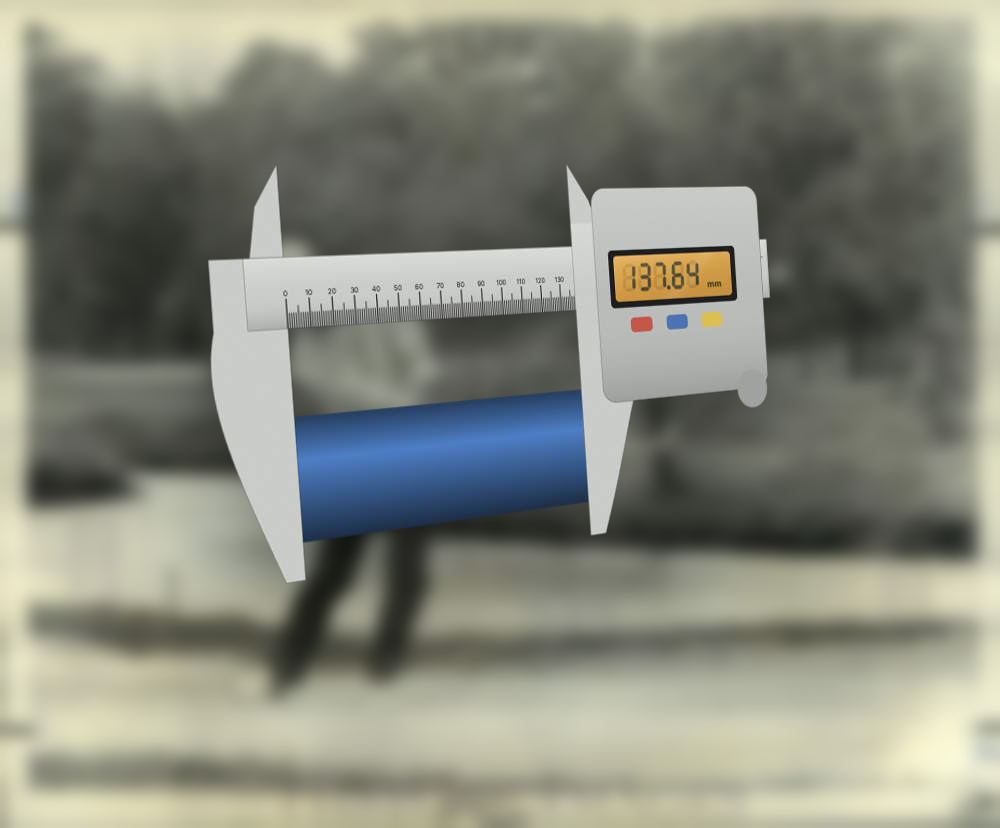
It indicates **137.64** mm
